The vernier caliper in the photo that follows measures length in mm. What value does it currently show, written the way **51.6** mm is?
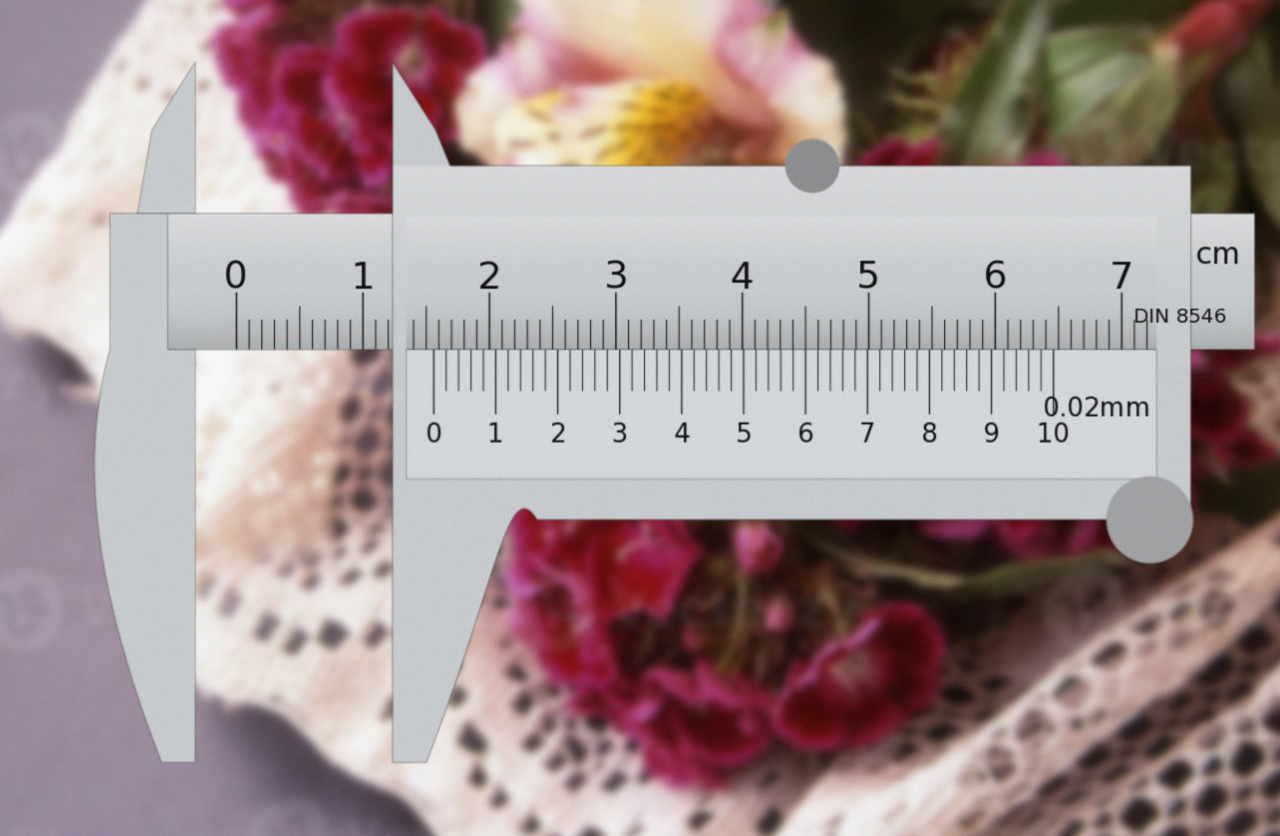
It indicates **15.6** mm
